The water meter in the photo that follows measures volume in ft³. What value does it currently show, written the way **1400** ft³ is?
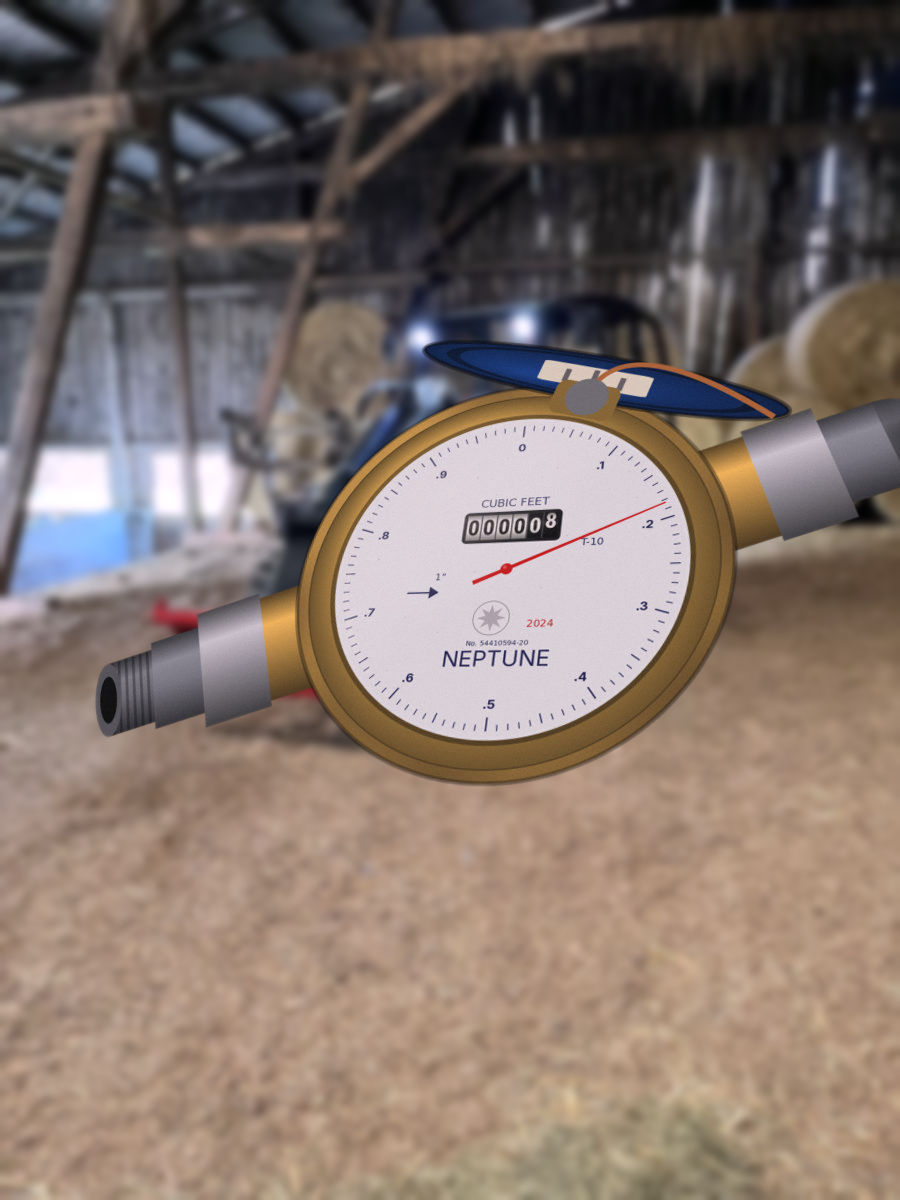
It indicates **8.18** ft³
